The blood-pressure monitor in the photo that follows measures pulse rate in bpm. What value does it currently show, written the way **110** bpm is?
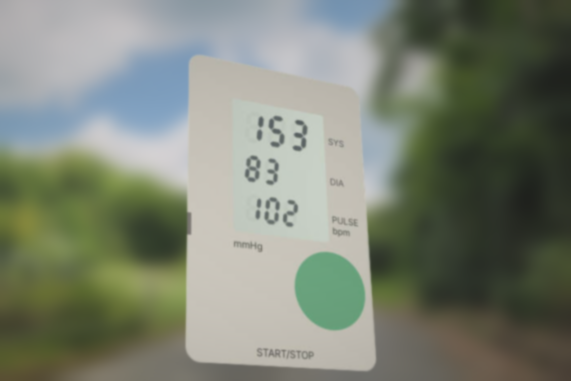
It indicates **102** bpm
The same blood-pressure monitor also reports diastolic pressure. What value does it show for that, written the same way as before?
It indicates **83** mmHg
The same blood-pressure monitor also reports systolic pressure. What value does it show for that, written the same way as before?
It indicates **153** mmHg
